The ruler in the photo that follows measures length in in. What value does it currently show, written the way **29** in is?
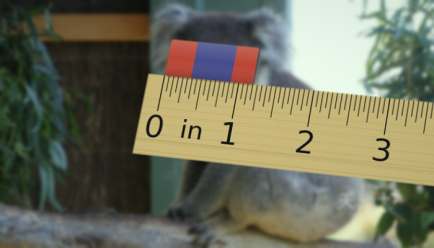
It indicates **1.1875** in
